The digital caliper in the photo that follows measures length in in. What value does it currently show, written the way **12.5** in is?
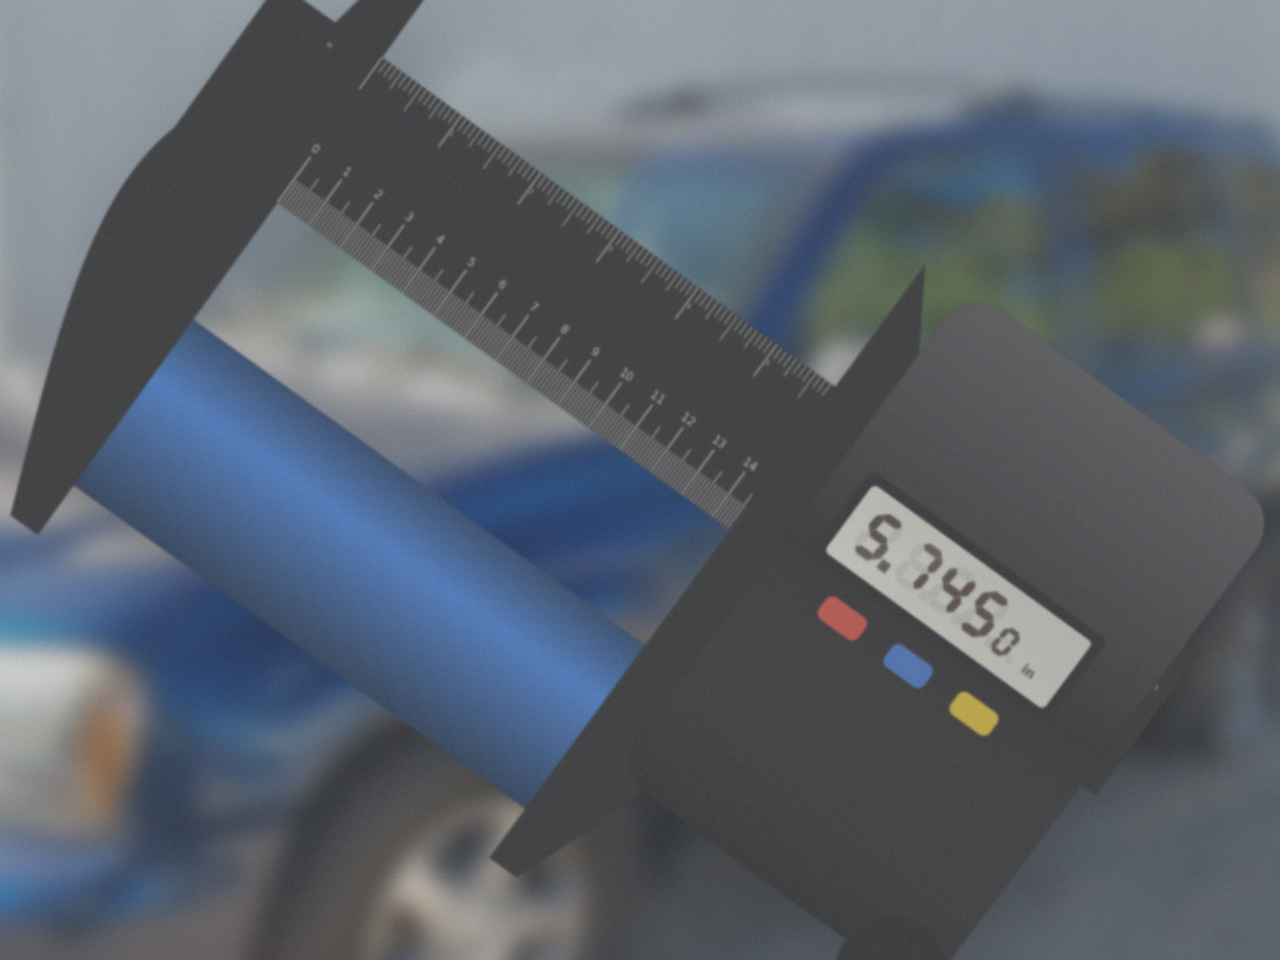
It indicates **5.7450** in
